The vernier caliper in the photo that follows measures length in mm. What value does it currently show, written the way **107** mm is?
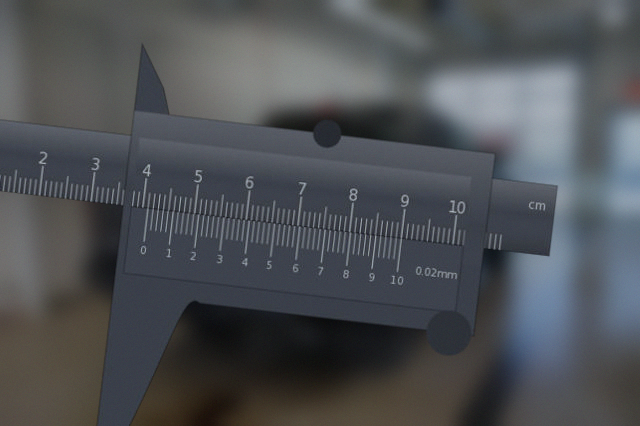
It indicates **41.0** mm
